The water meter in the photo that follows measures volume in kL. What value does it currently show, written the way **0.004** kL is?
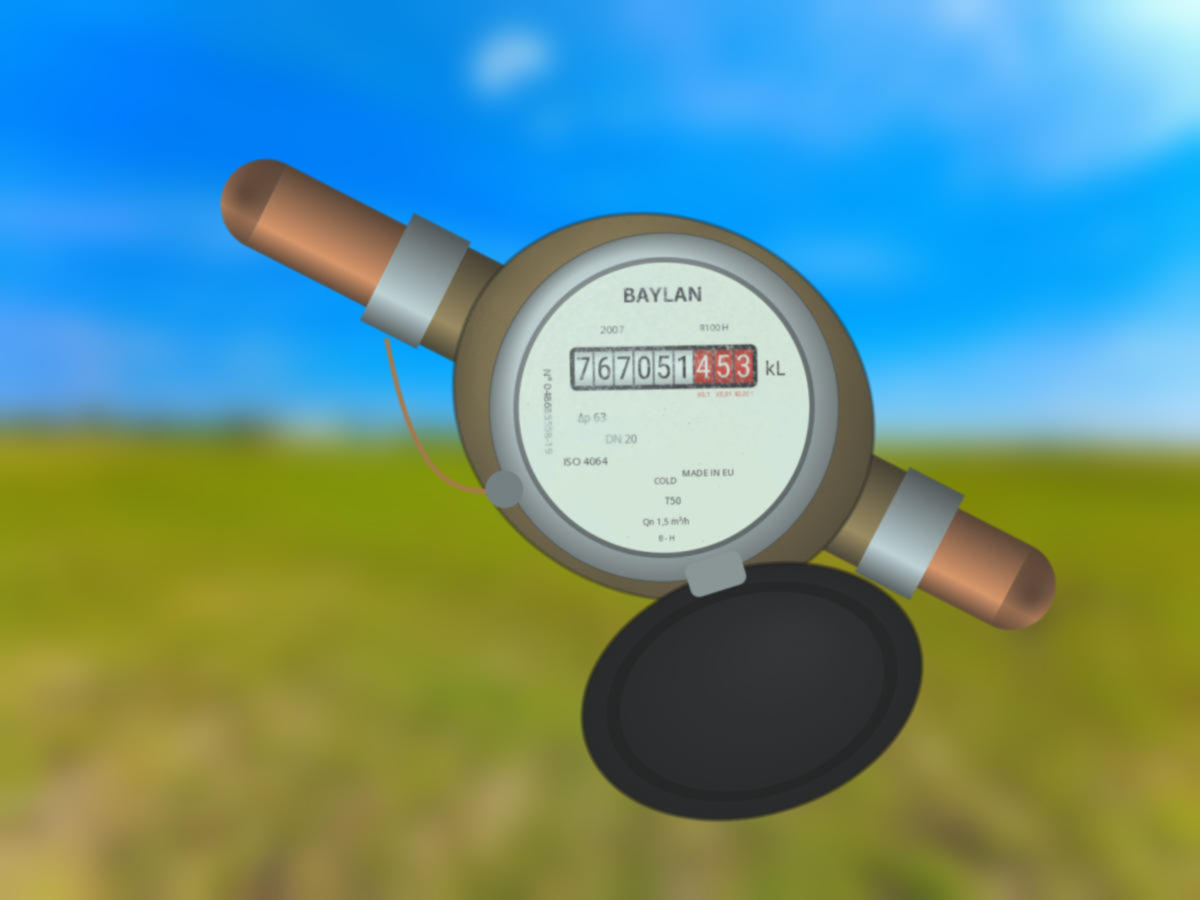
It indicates **767051.453** kL
